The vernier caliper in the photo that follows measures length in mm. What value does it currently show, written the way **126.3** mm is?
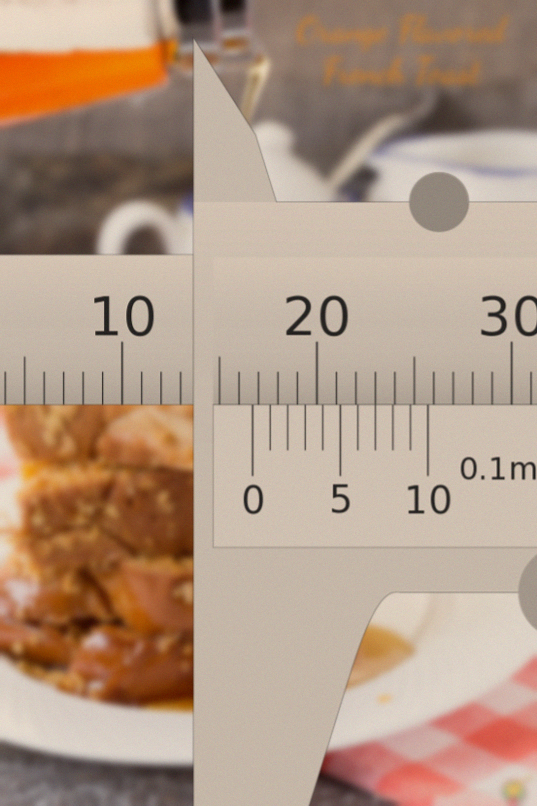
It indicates **16.7** mm
